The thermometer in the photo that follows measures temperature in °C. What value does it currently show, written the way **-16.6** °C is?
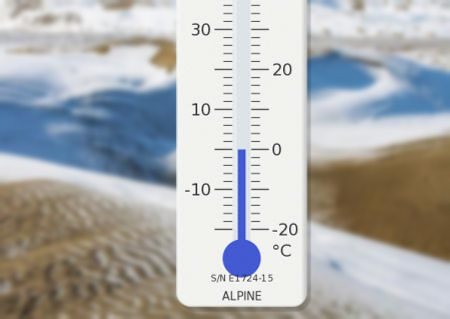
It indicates **0** °C
